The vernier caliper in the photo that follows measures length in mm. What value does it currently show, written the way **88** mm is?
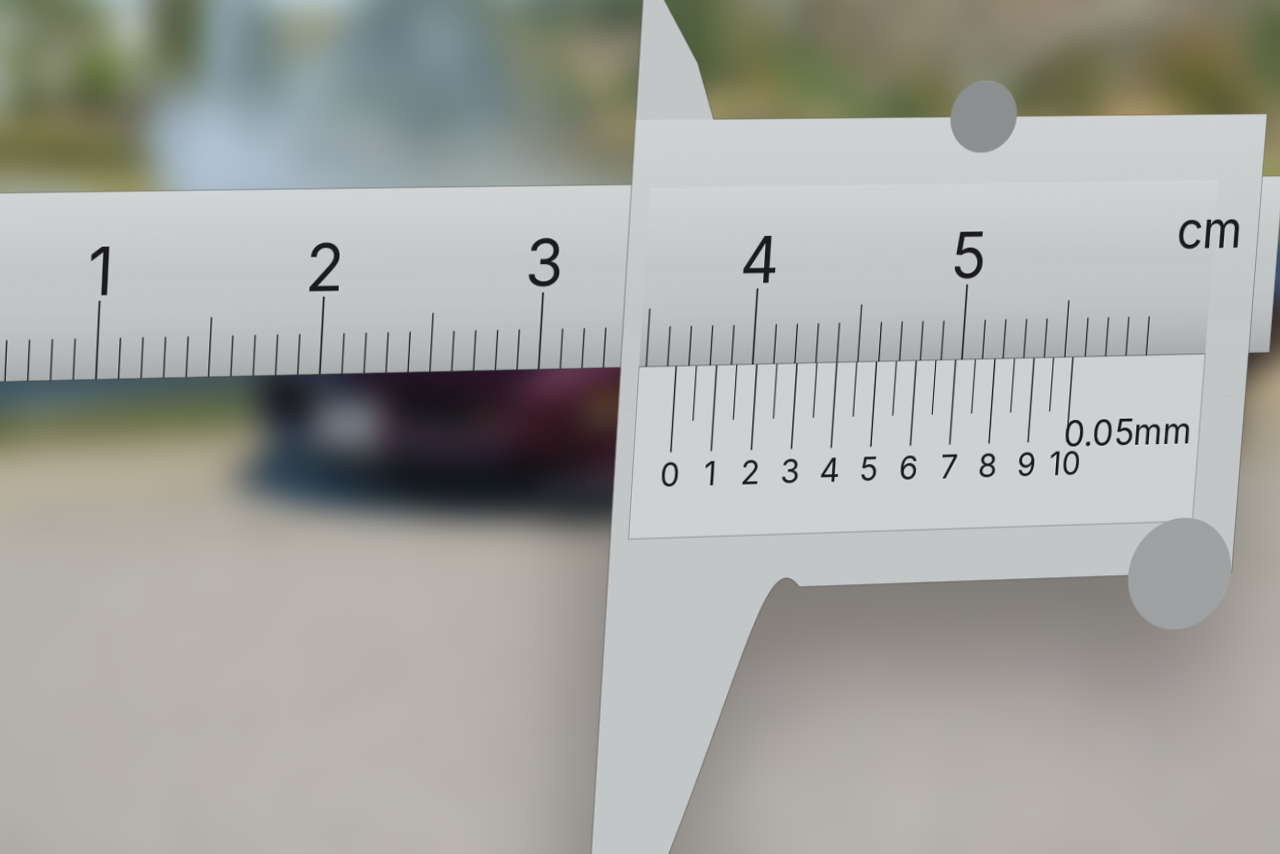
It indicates **36.4** mm
